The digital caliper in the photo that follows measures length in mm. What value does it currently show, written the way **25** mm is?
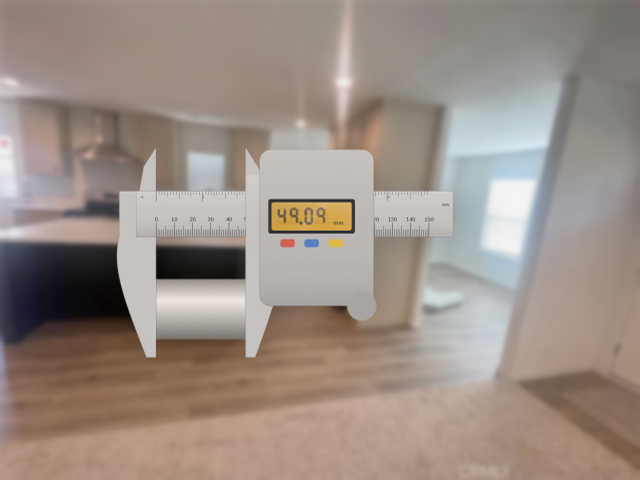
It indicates **49.09** mm
